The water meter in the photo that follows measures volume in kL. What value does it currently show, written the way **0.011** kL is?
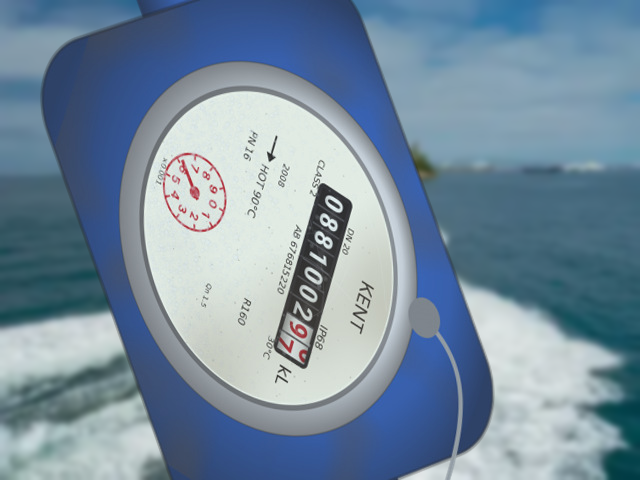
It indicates **881002.966** kL
